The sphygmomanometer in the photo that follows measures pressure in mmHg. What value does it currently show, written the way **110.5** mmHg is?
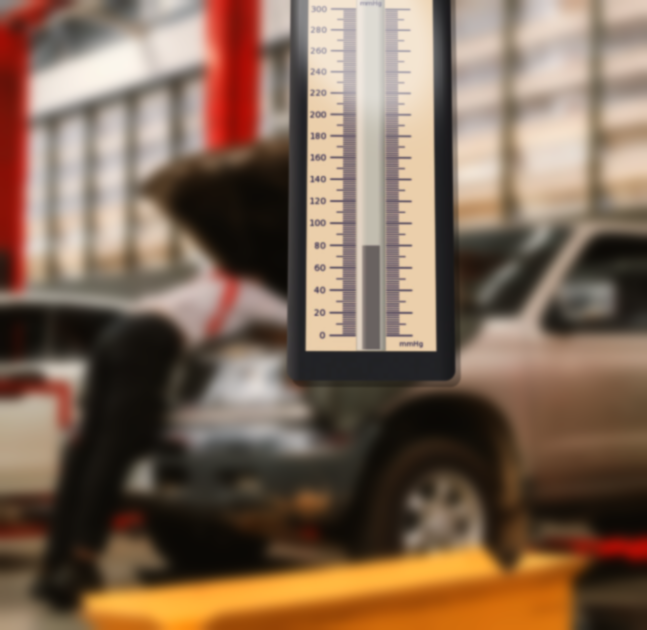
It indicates **80** mmHg
